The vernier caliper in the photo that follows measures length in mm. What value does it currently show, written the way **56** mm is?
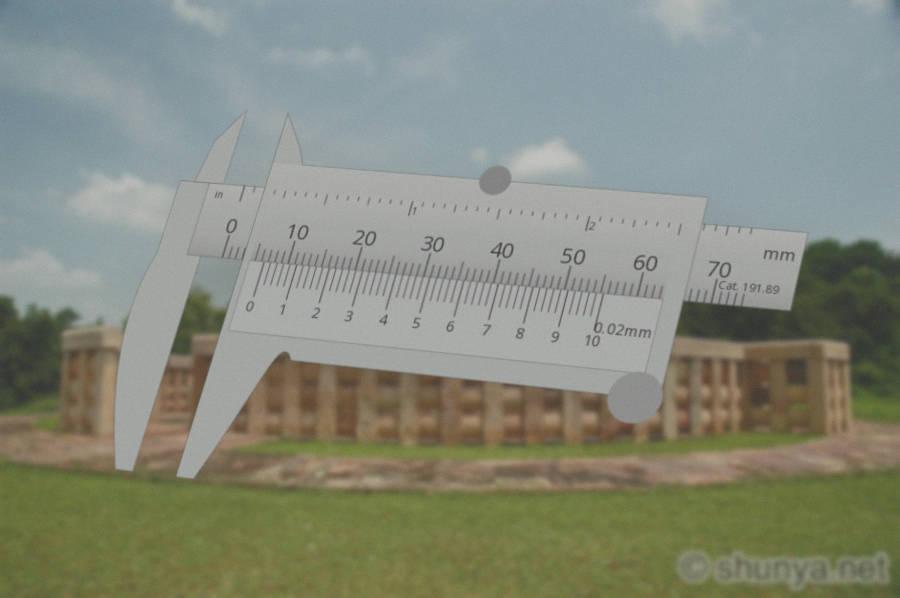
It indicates **6.4** mm
